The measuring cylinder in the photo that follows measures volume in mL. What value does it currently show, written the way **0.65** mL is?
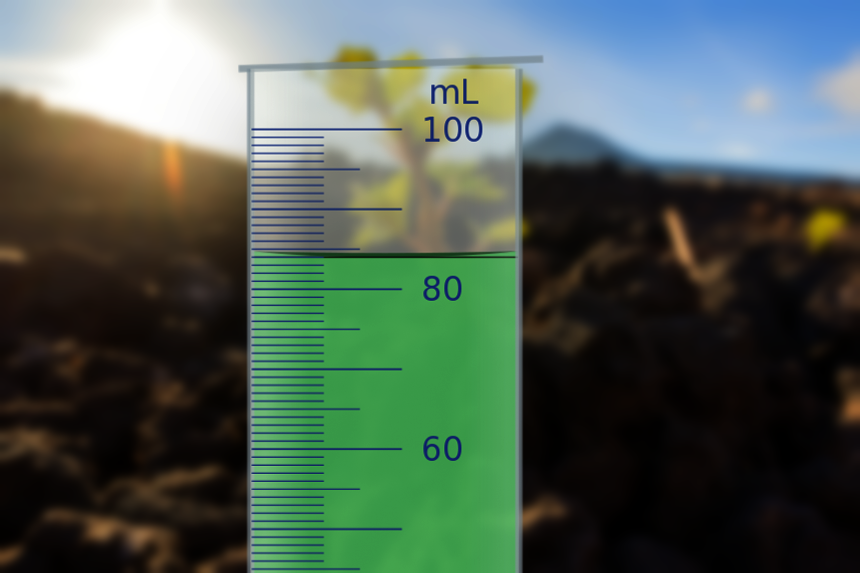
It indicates **84** mL
